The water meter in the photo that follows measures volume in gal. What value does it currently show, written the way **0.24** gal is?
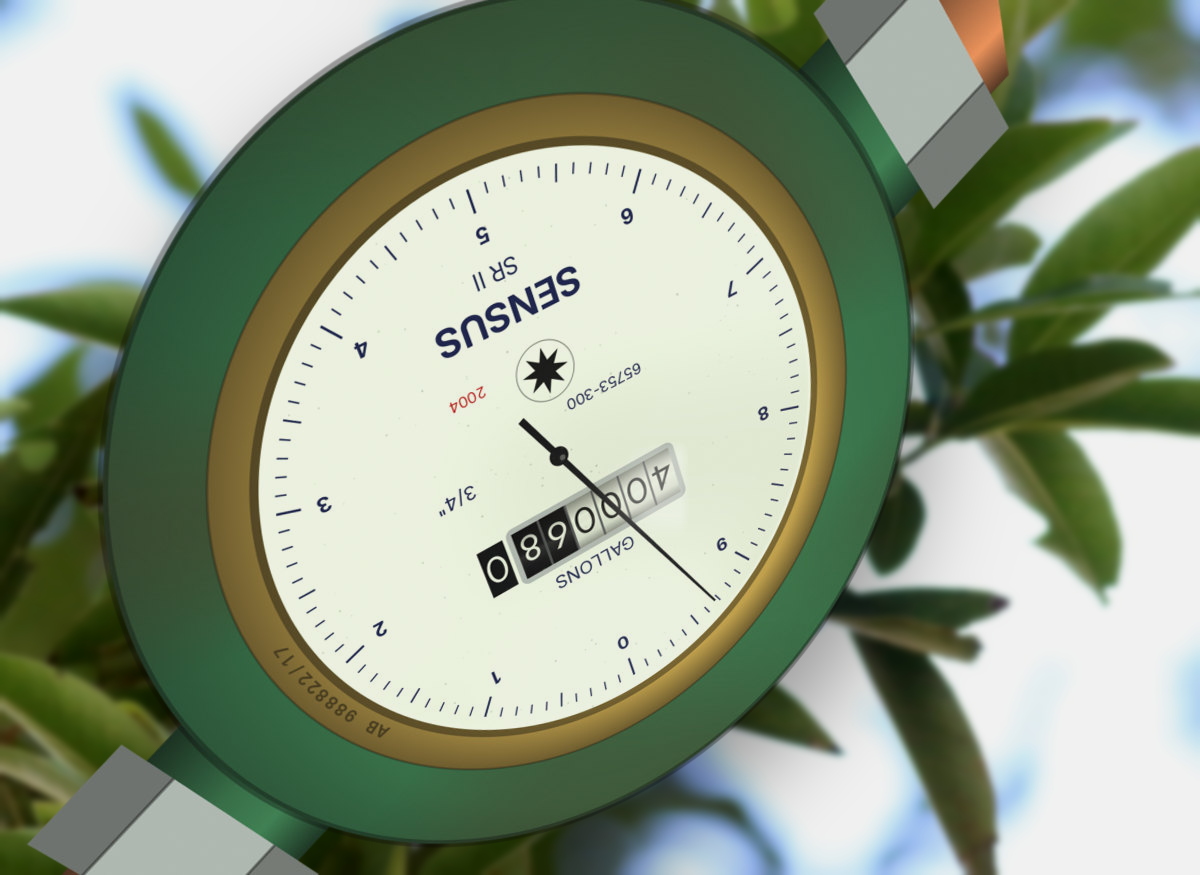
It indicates **4000679.3** gal
